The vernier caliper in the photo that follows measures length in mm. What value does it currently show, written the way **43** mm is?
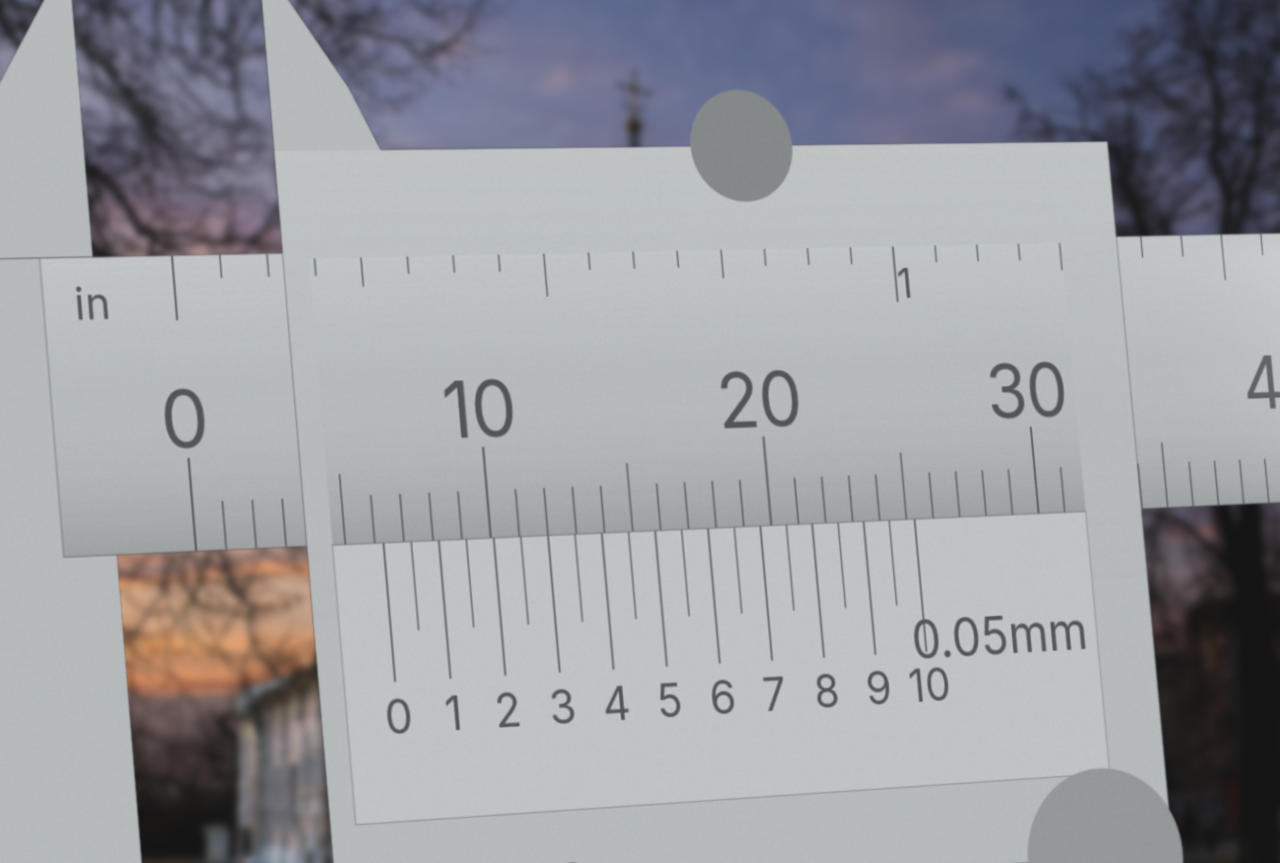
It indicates **6.3** mm
